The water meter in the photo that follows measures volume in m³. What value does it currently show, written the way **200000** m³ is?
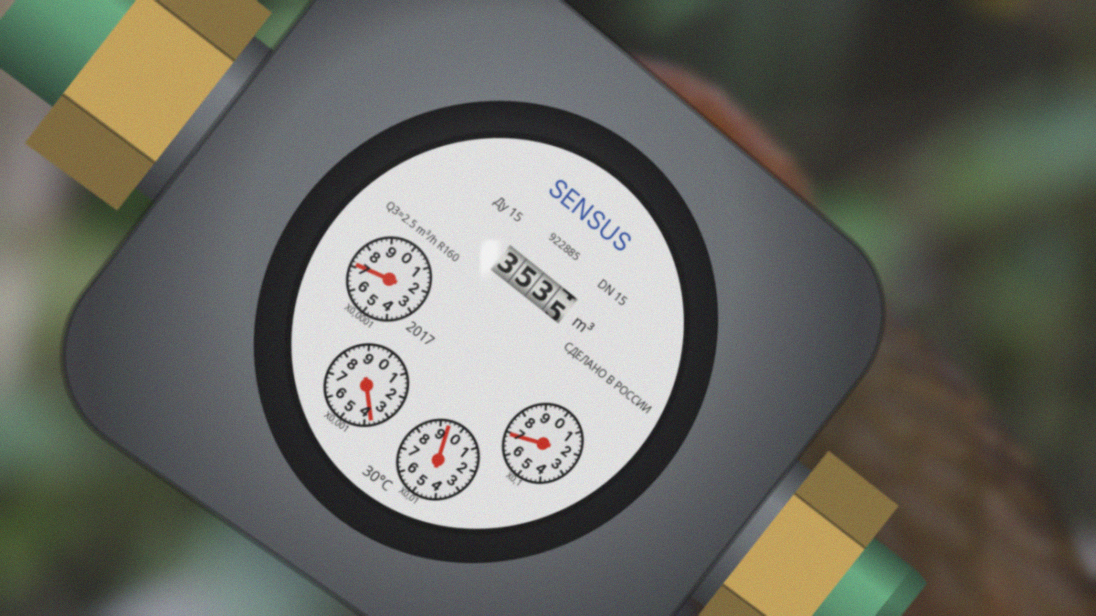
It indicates **3534.6937** m³
